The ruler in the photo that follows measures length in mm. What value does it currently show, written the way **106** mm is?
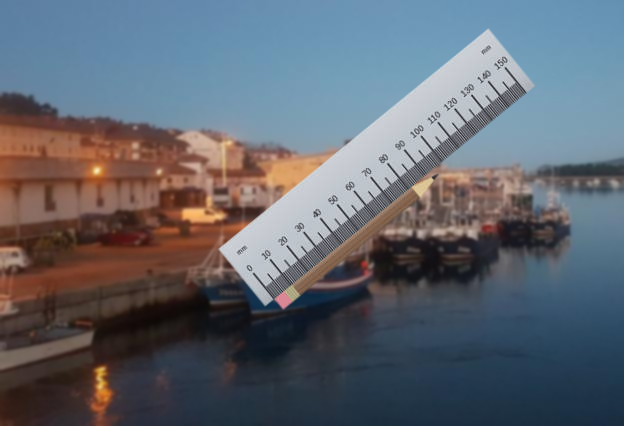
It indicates **95** mm
